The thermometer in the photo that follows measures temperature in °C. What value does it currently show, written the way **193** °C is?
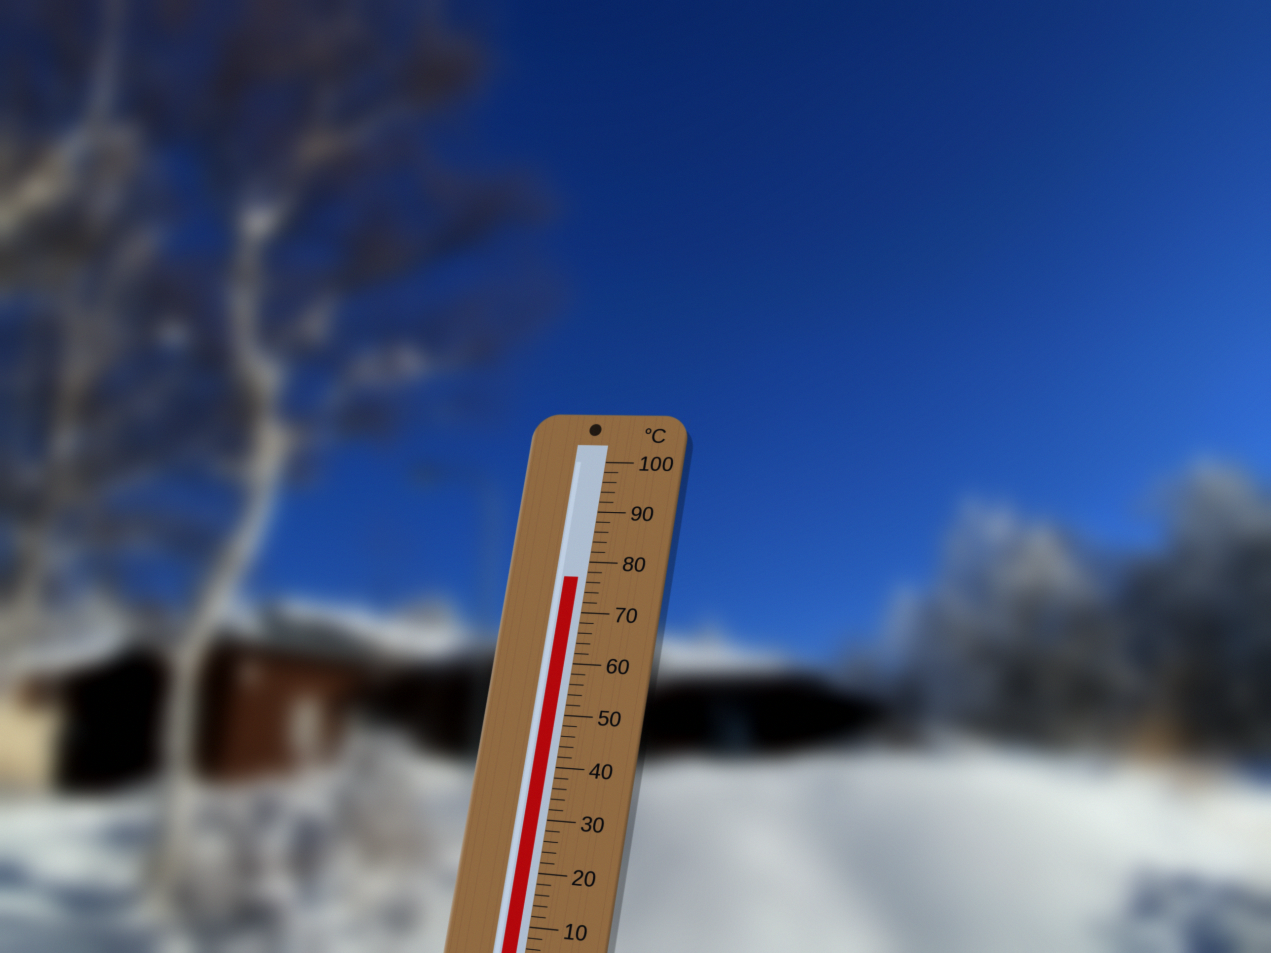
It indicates **77** °C
